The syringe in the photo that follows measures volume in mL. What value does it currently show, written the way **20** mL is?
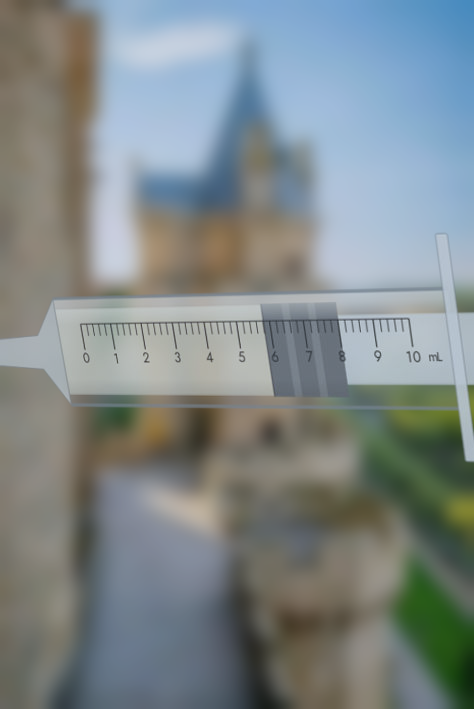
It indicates **5.8** mL
